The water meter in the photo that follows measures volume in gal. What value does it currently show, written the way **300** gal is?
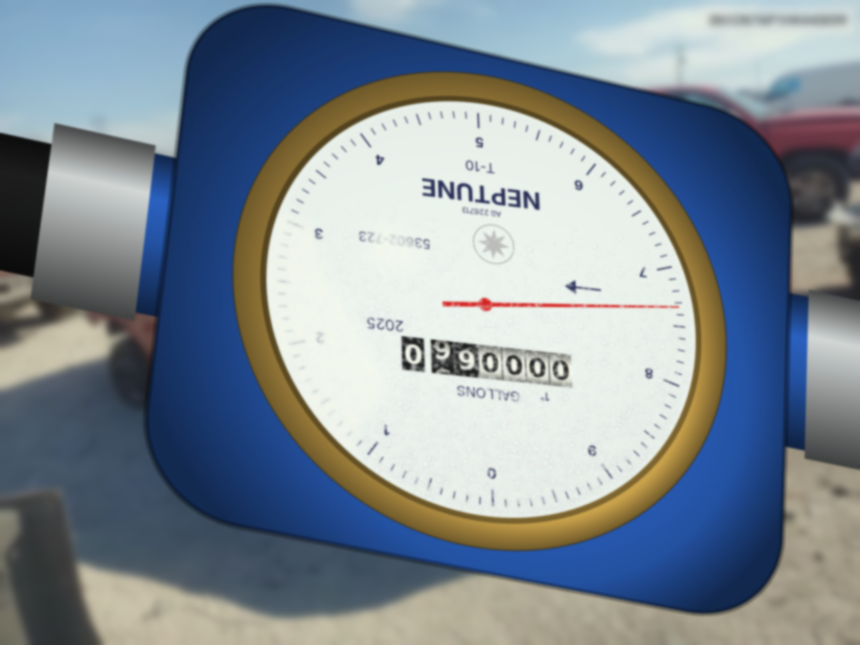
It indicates **657.3** gal
